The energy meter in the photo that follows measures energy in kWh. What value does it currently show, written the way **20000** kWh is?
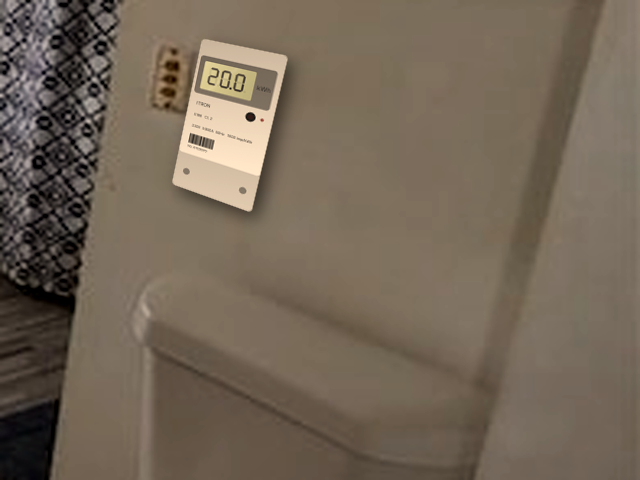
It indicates **20.0** kWh
